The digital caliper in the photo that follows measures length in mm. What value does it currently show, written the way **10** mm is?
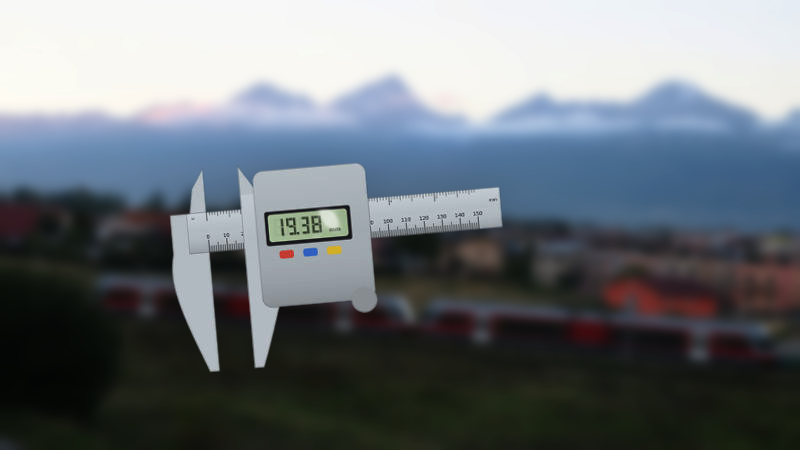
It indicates **19.38** mm
